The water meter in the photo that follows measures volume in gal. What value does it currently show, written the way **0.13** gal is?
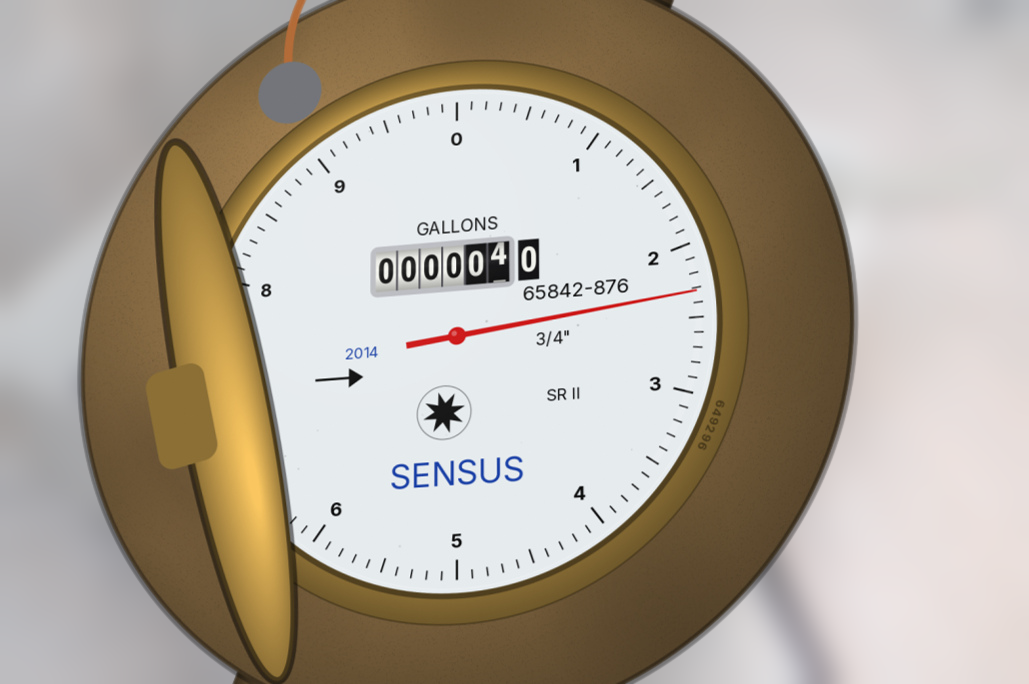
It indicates **42.3** gal
